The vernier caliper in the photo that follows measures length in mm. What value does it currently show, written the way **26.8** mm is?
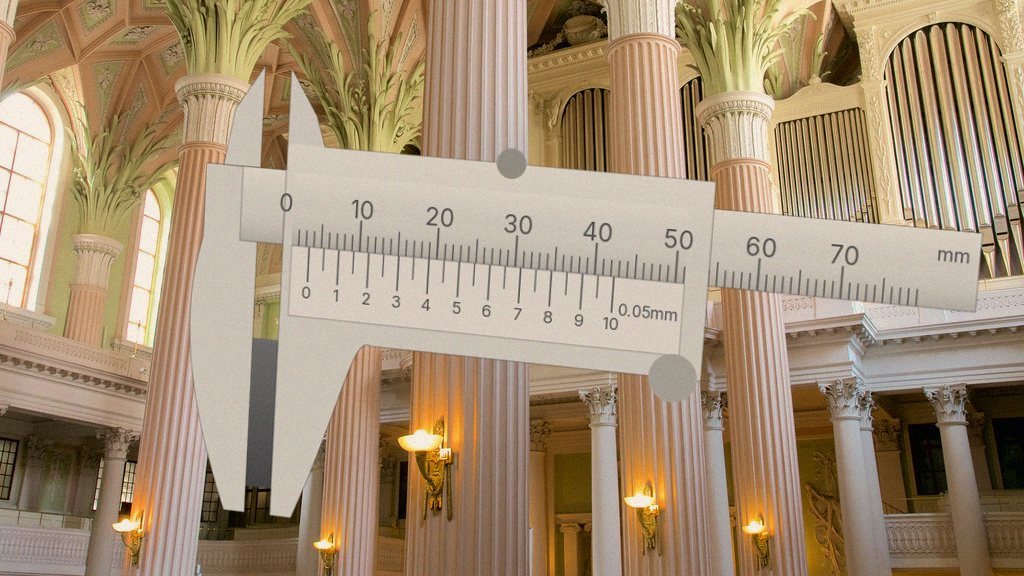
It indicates **3.4** mm
